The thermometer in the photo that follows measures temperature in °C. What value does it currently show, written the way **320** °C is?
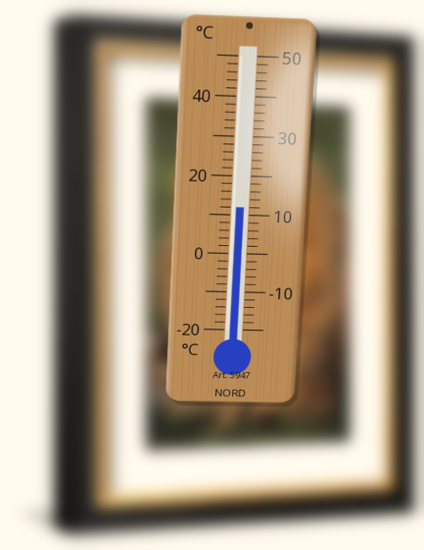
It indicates **12** °C
